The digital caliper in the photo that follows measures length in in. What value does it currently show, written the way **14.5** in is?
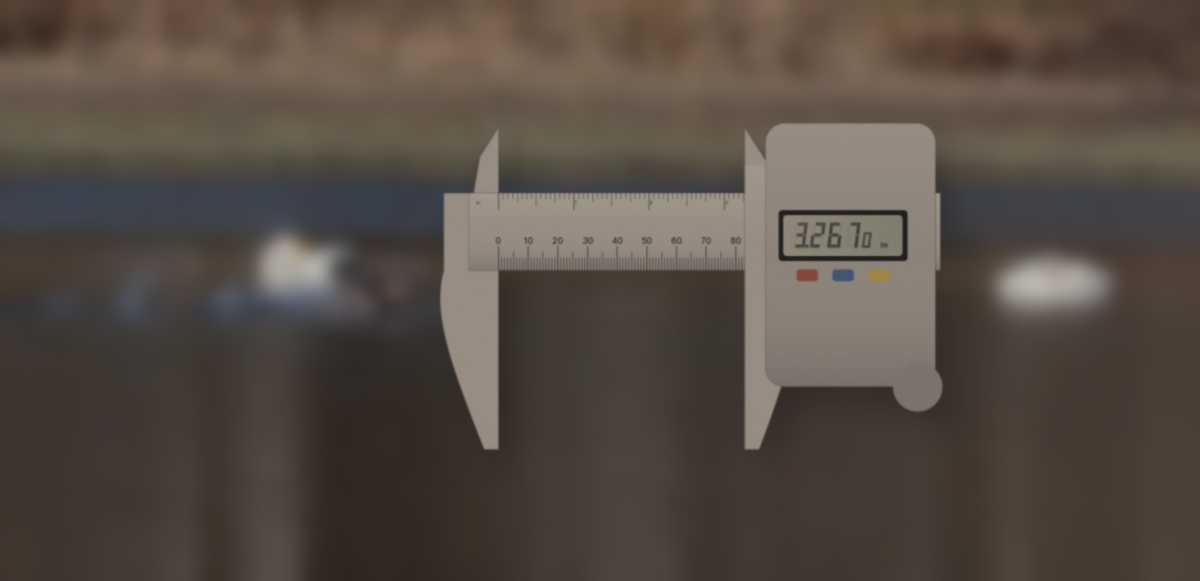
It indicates **3.2670** in
